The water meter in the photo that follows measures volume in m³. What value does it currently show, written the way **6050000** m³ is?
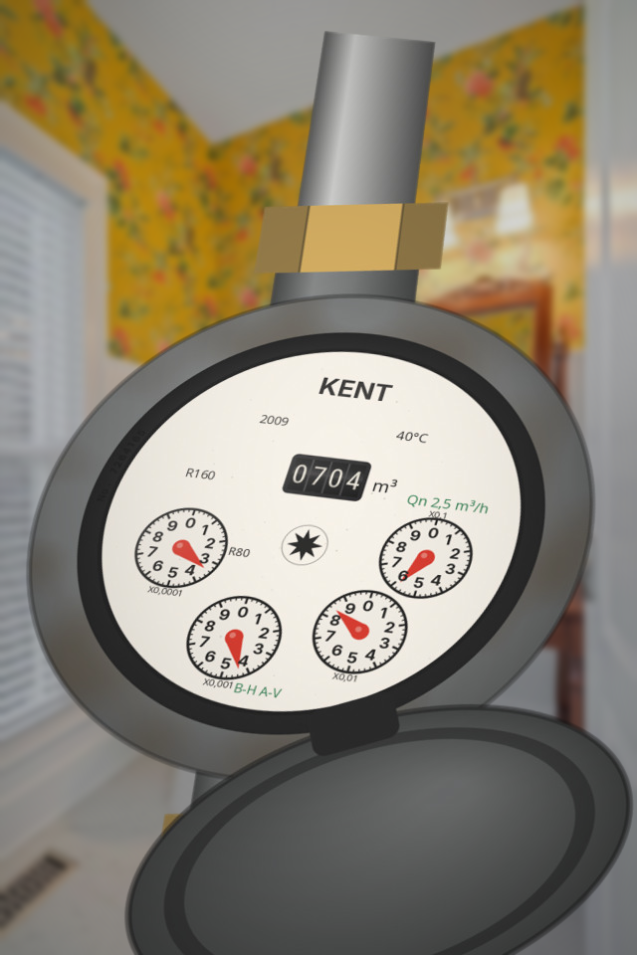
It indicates **704.5843** m³
